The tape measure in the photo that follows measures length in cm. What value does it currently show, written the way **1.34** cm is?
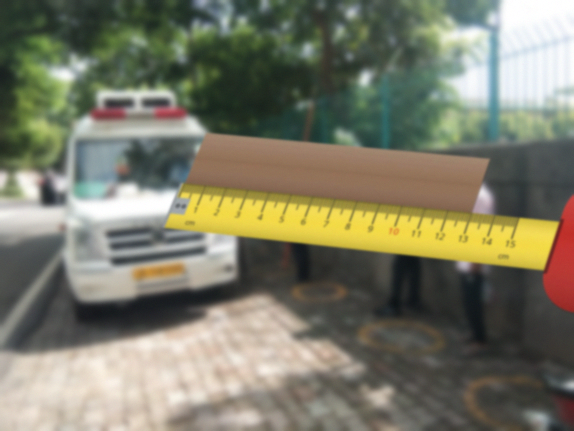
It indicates **13** cm
